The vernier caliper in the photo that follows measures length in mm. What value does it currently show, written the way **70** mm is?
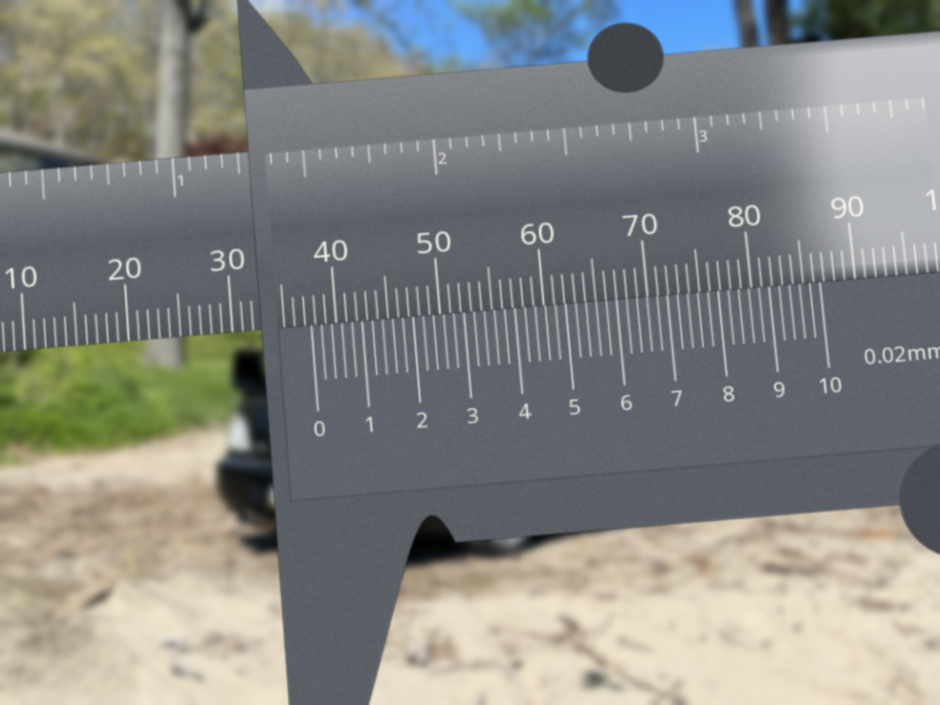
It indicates **37.6** mm
